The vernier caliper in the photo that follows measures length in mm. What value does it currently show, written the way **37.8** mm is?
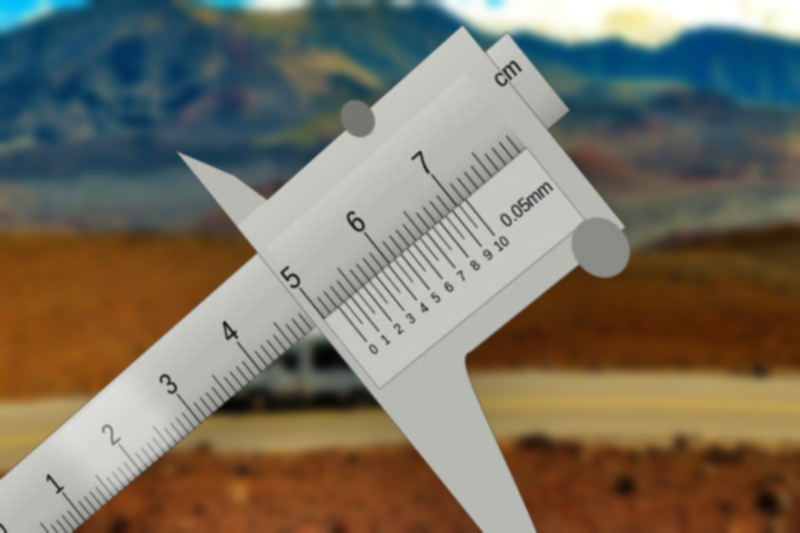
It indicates **52.2** mm
